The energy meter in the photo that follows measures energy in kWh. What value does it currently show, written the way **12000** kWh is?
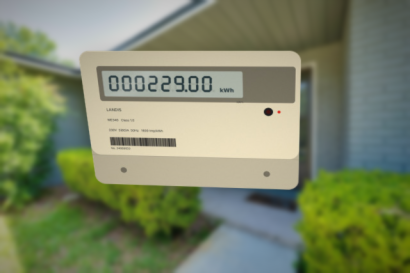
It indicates **229.00** kWh
